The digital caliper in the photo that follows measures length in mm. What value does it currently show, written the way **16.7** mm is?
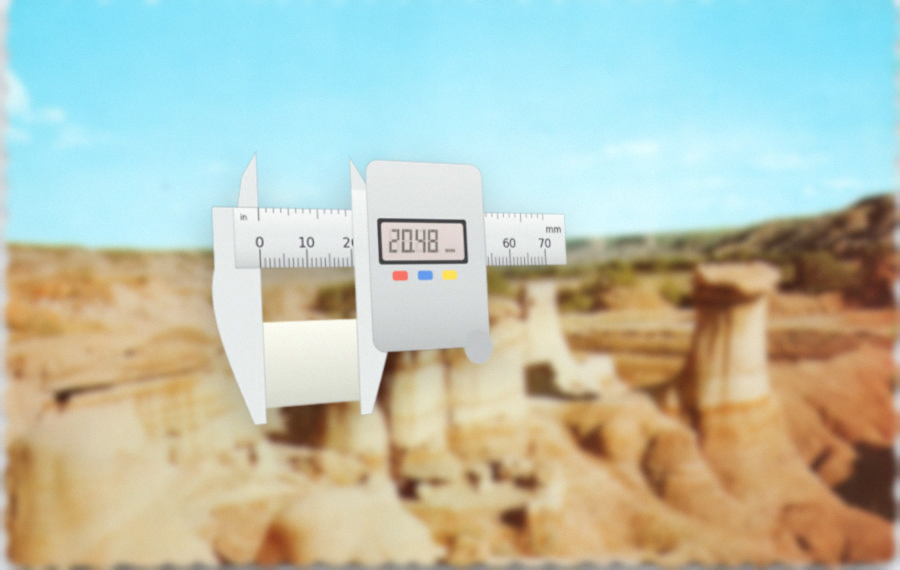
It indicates **20.48** mm
